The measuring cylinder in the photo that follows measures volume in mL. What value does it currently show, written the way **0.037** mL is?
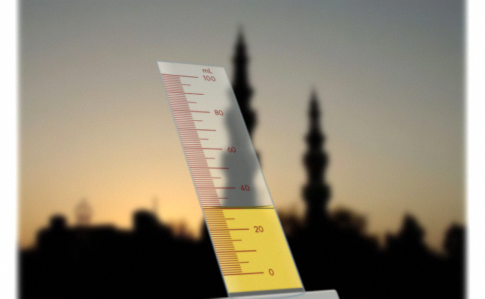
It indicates **30** mL
